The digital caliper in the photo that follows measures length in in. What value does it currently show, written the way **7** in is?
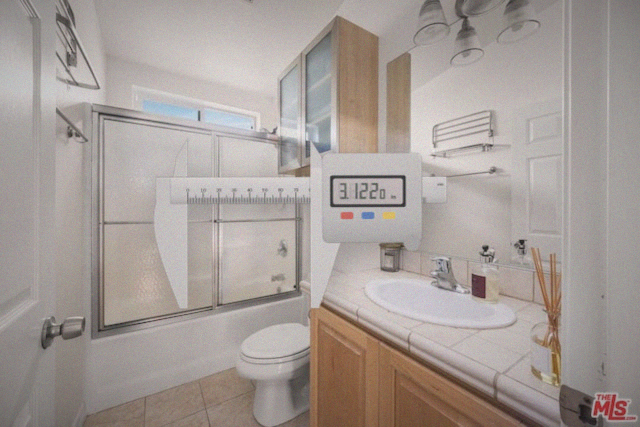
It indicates **3.1220** in
